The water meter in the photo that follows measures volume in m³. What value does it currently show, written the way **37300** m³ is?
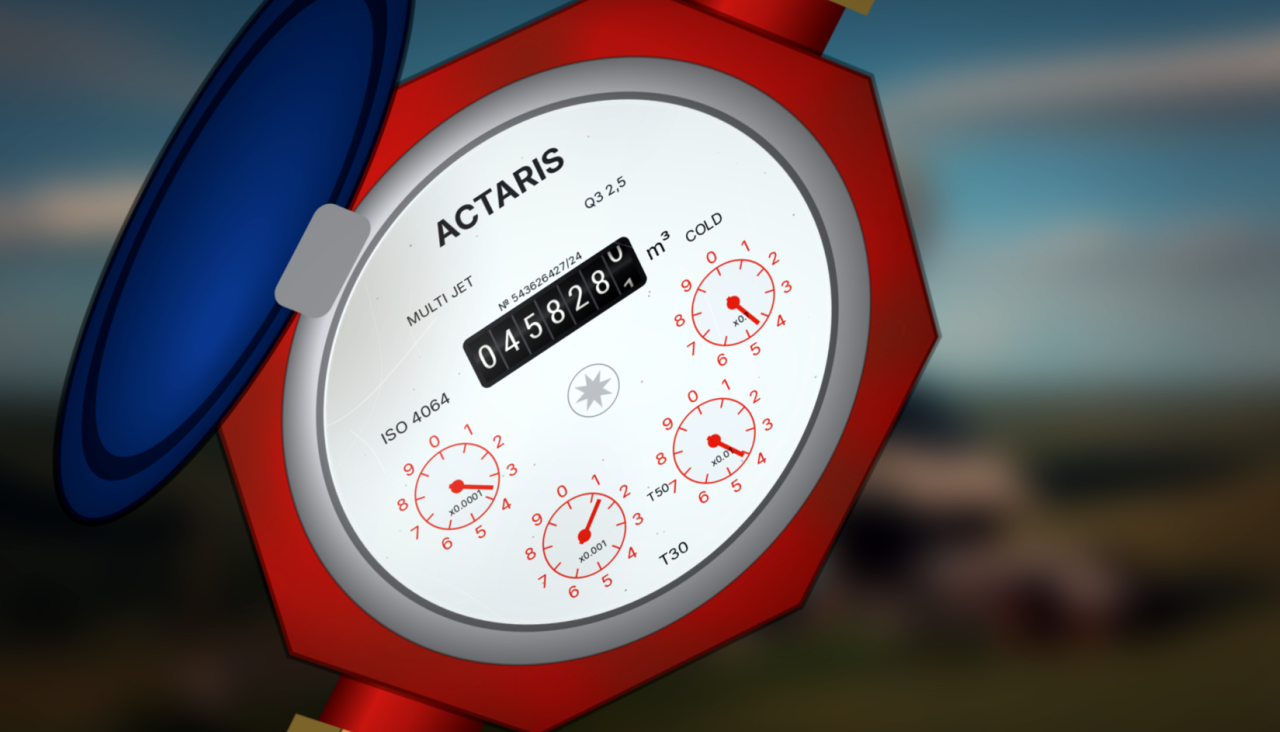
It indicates **458280.4413** m³
